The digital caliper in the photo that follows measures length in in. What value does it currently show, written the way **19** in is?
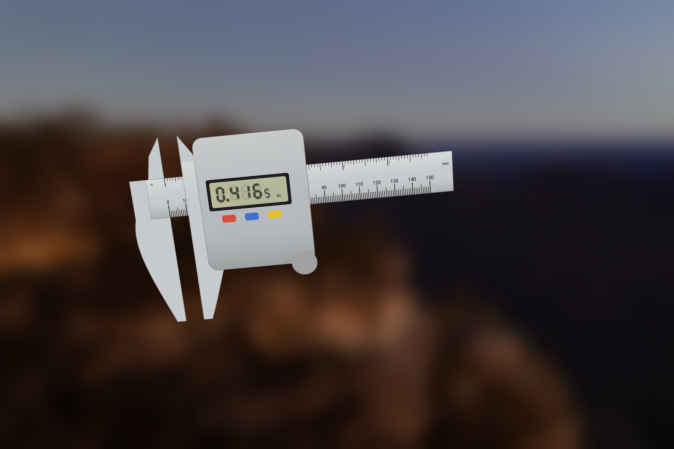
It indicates **0.4165** in
